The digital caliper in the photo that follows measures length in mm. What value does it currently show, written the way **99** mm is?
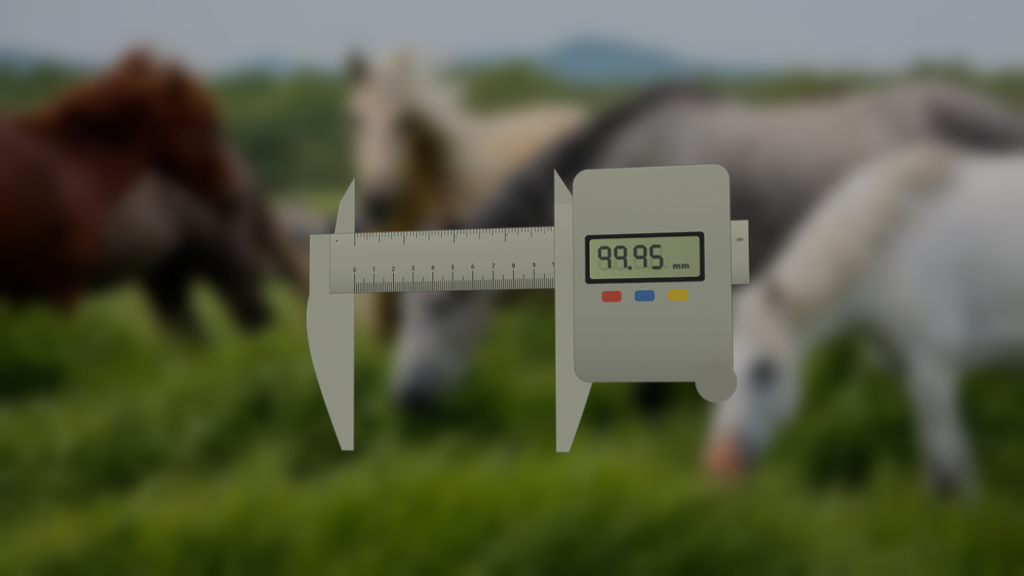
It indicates **99.95** mm
